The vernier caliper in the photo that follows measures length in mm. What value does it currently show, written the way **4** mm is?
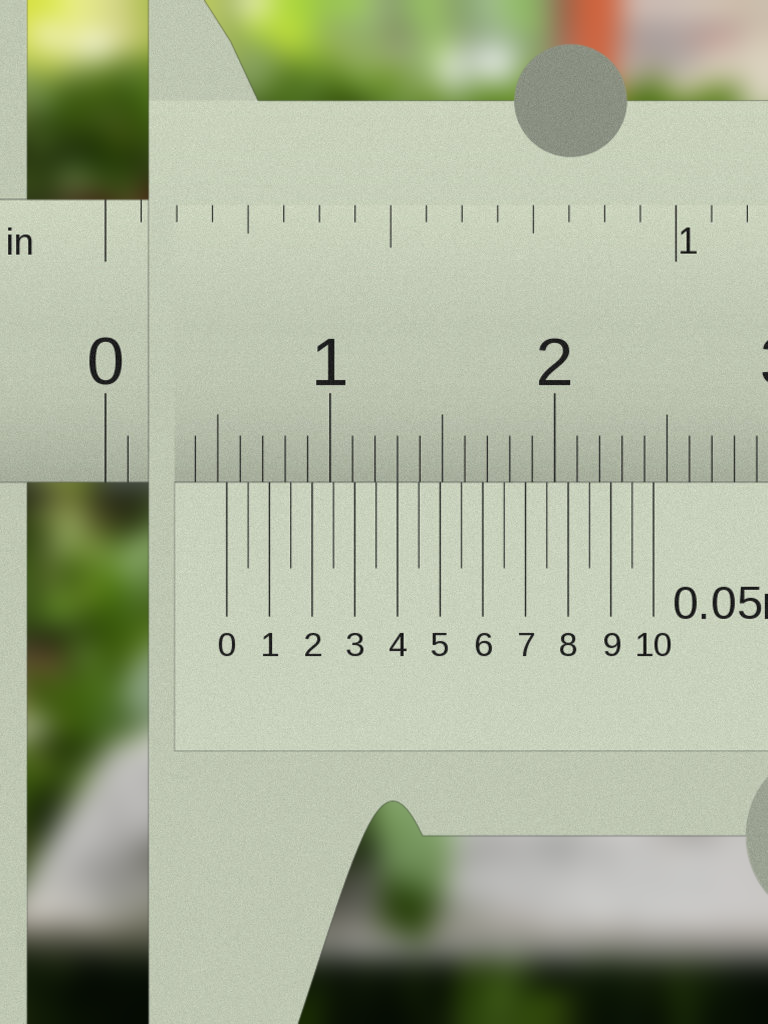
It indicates **5.4** mm
